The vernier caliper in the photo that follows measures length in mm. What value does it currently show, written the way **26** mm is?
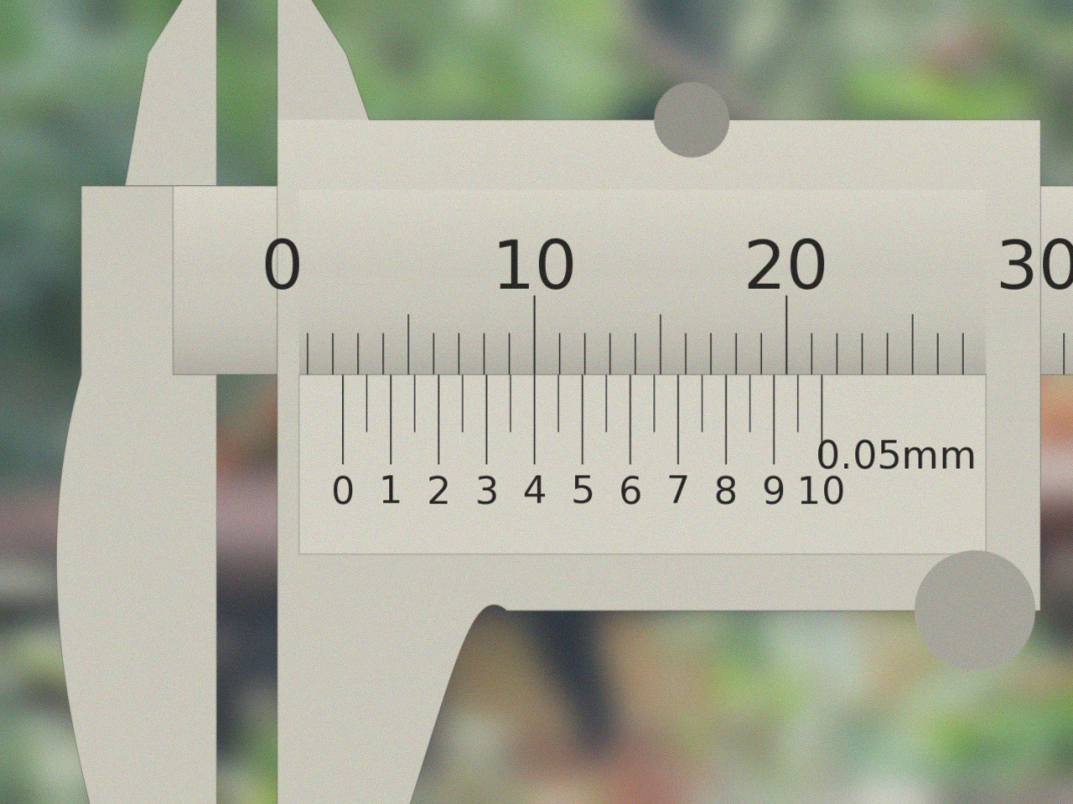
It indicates **2.40** mm
